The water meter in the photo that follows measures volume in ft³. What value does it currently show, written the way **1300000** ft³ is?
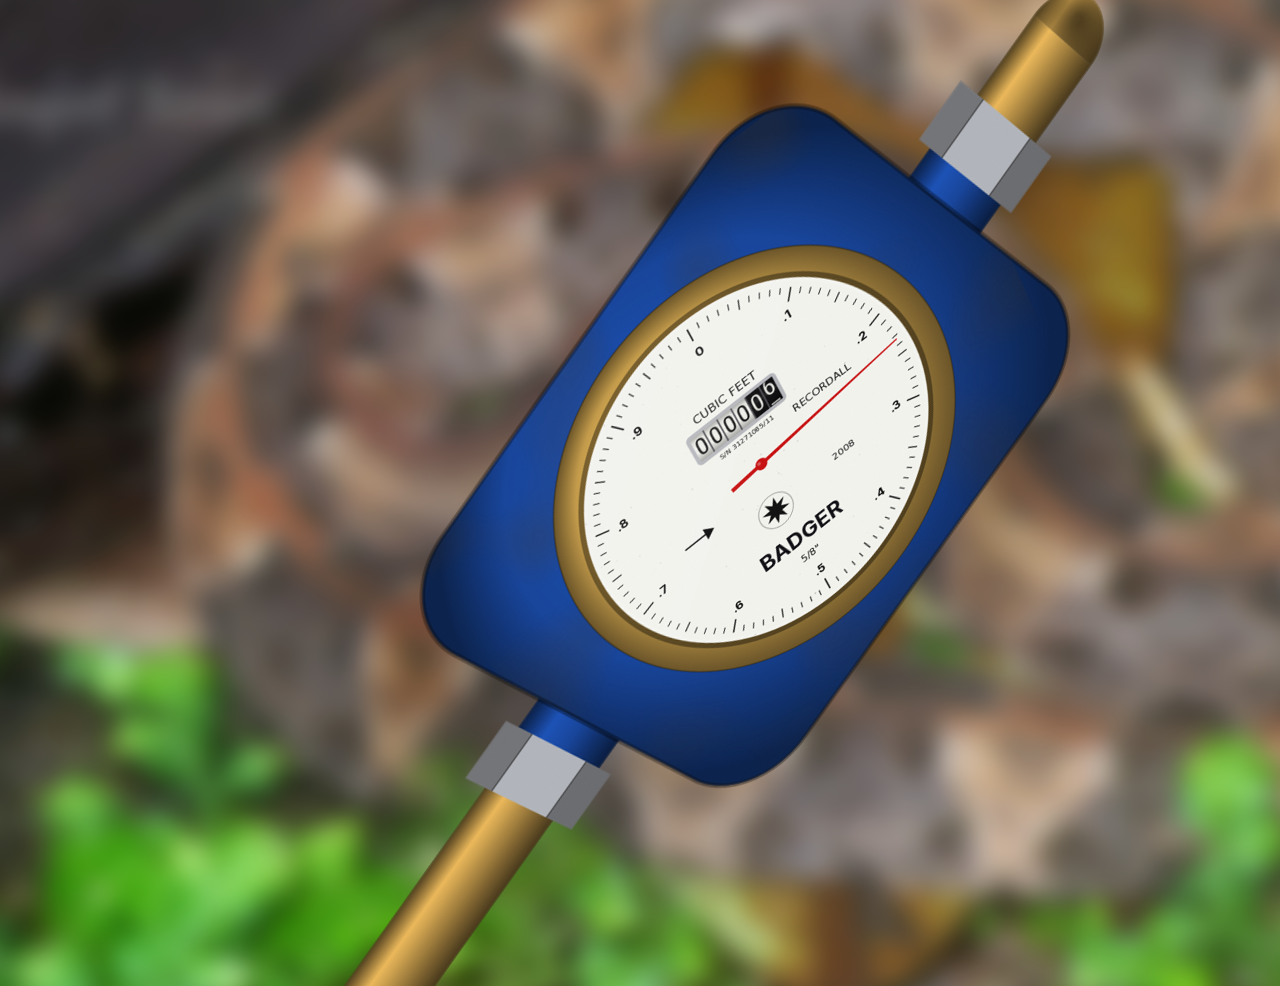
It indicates **6.23** ft³
